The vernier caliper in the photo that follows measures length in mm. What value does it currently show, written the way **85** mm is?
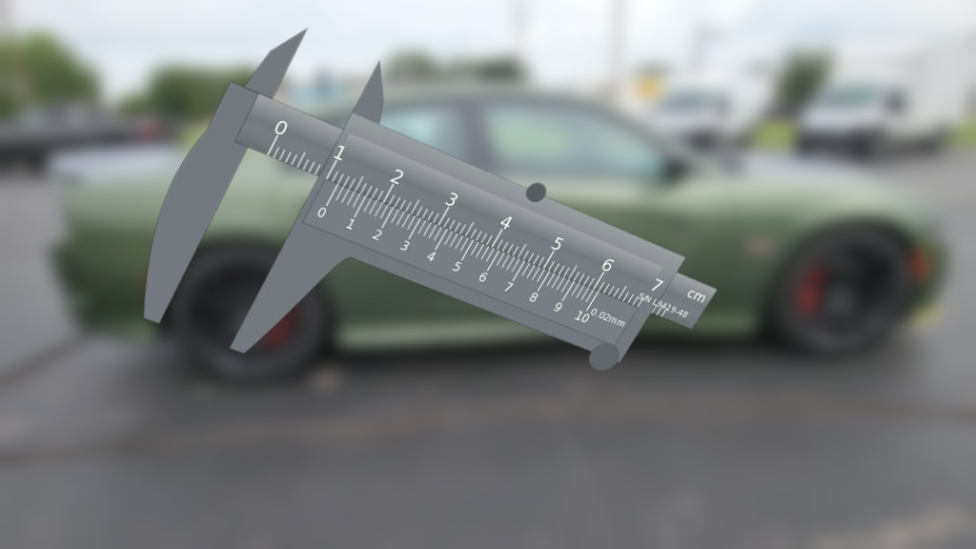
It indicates **12.0** mm
